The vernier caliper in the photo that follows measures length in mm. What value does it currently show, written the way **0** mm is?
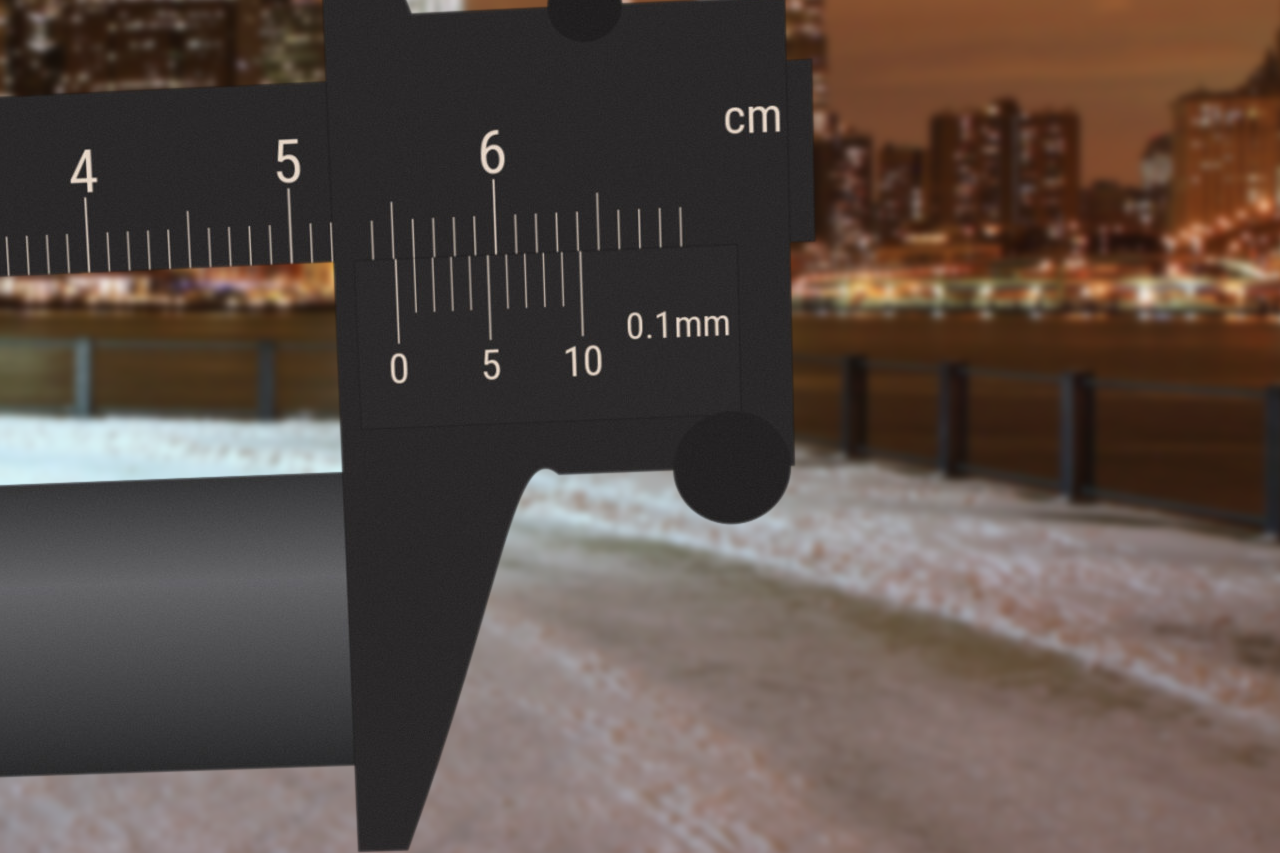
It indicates **55.1** mm
